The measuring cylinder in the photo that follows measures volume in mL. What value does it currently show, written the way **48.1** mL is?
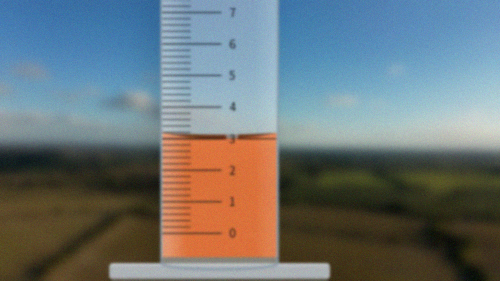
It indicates **3** mL
